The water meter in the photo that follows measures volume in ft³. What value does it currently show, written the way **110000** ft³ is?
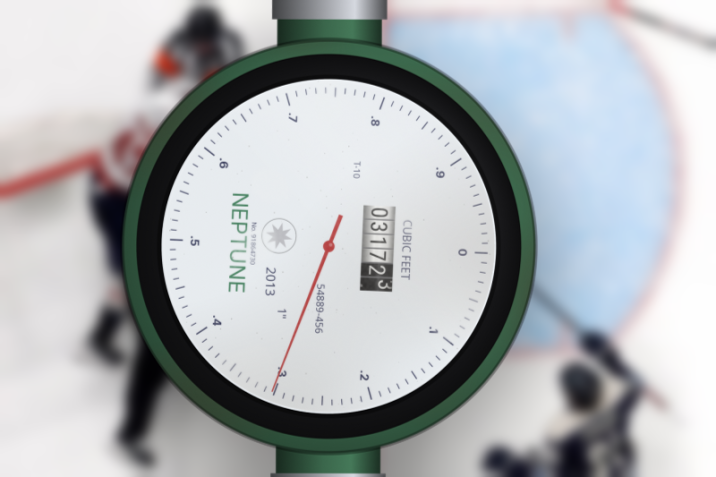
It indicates **31723.30** ft³
